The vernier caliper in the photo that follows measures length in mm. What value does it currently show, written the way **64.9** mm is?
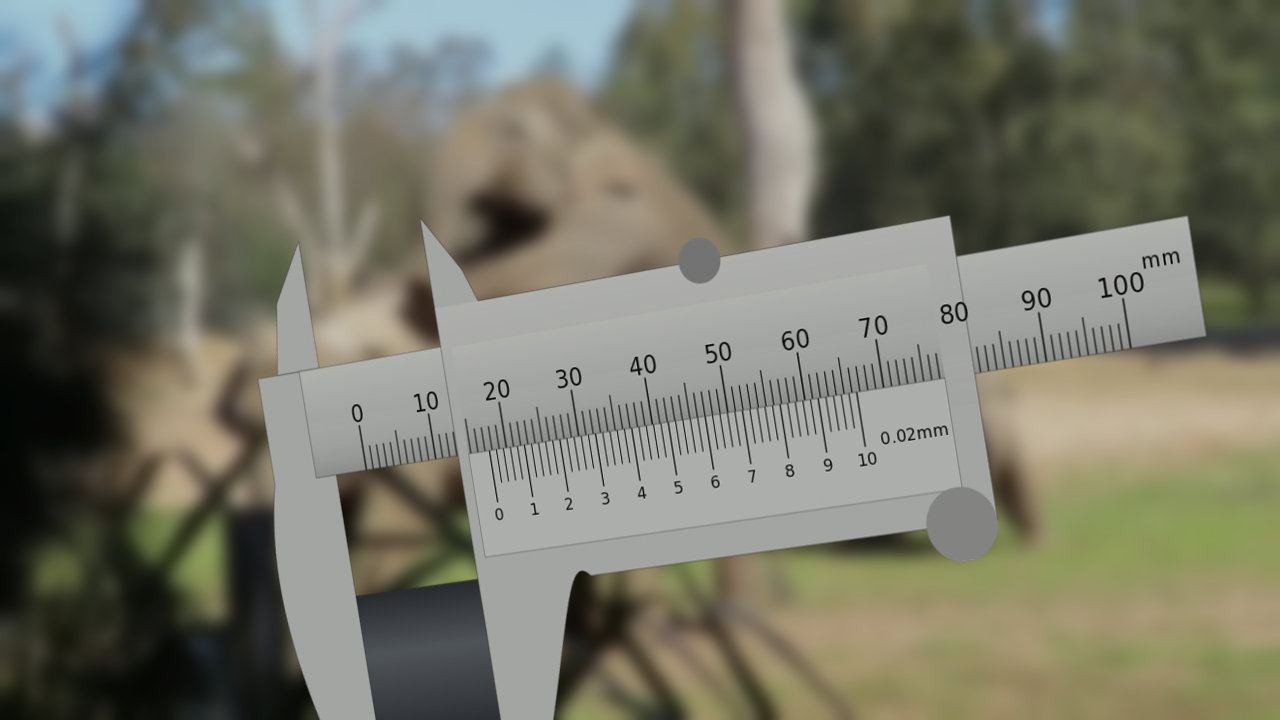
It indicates **17.6** mm
